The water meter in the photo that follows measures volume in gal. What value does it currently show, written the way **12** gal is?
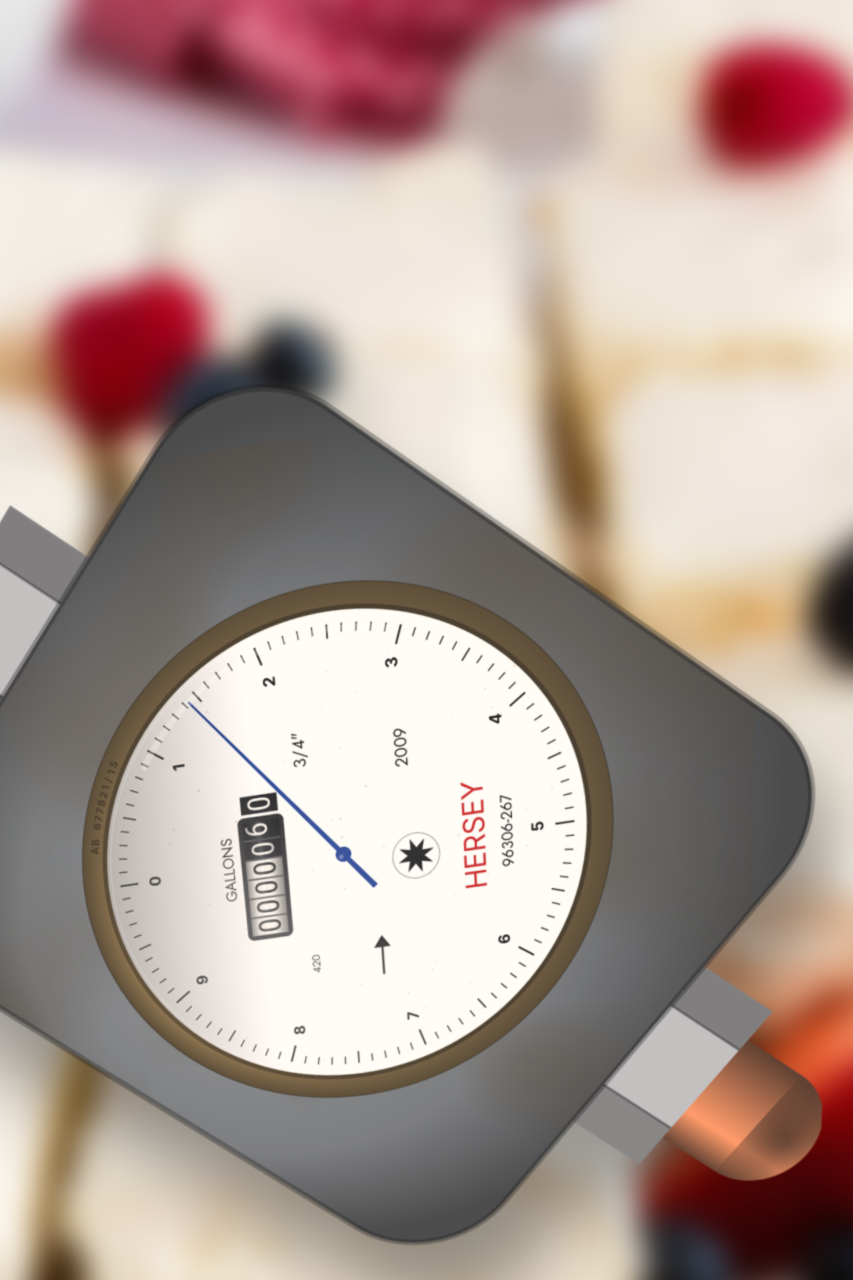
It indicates **61.4** gal
